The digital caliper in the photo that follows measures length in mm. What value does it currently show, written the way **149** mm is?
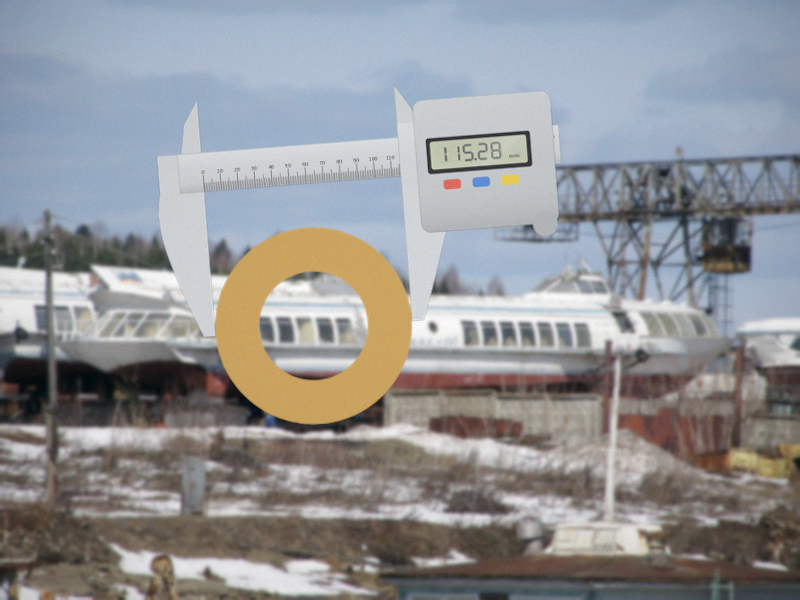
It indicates **115.28** mm
